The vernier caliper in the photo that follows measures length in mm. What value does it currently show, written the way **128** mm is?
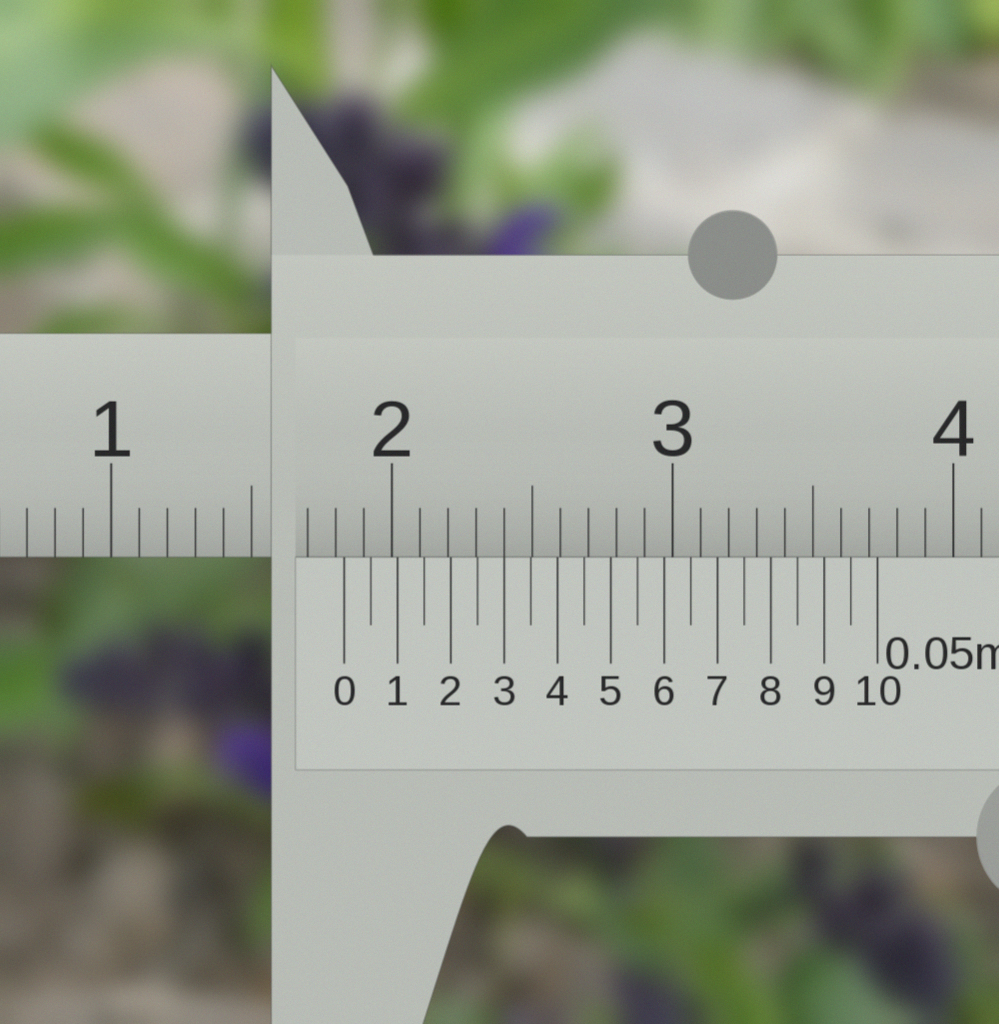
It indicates **18.30** mm
